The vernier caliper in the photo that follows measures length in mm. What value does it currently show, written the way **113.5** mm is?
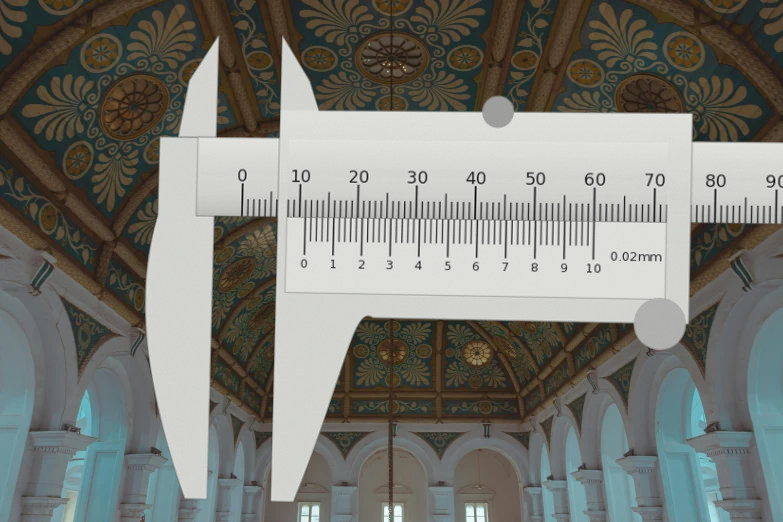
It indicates **11.0** mm
